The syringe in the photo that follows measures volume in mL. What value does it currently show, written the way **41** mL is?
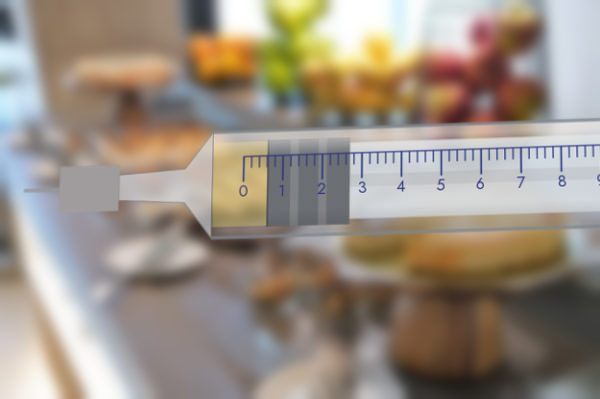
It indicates **0.6** mL
